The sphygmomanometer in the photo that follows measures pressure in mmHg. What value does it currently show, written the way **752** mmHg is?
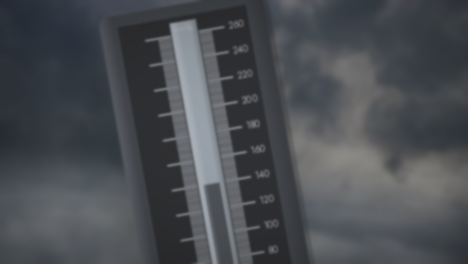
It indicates **140** mmHg
